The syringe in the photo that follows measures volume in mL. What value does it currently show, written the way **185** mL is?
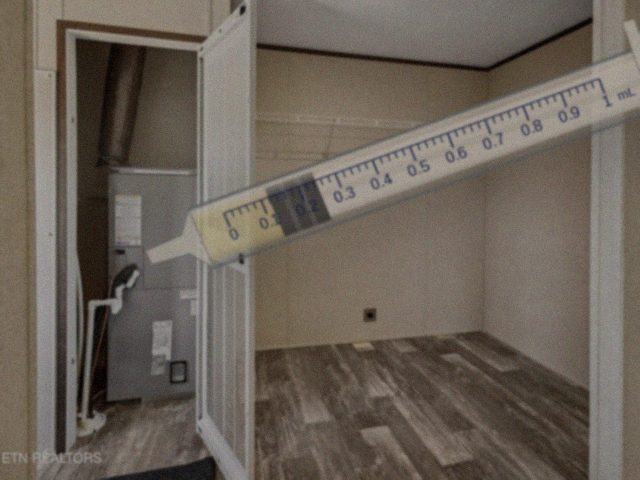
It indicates **0.12** mL
